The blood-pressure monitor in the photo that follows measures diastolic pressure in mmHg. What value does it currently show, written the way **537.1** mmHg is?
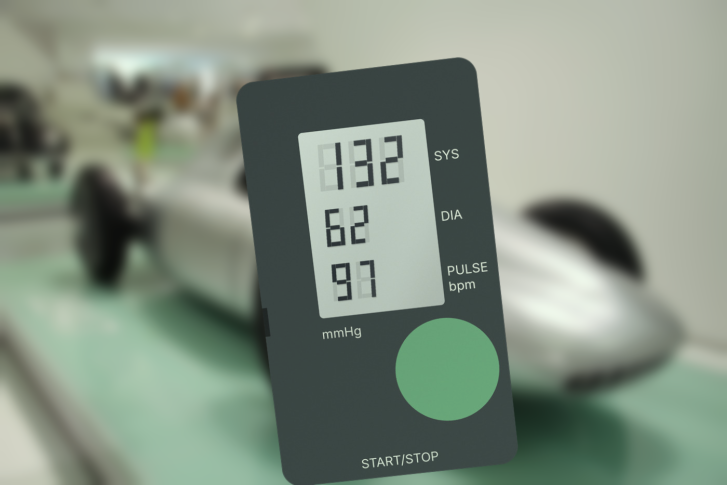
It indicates **62** mmHg
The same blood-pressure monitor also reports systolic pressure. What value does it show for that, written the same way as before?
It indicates **132** mmHg
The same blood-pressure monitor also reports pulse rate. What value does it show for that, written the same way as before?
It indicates **97** bpm
